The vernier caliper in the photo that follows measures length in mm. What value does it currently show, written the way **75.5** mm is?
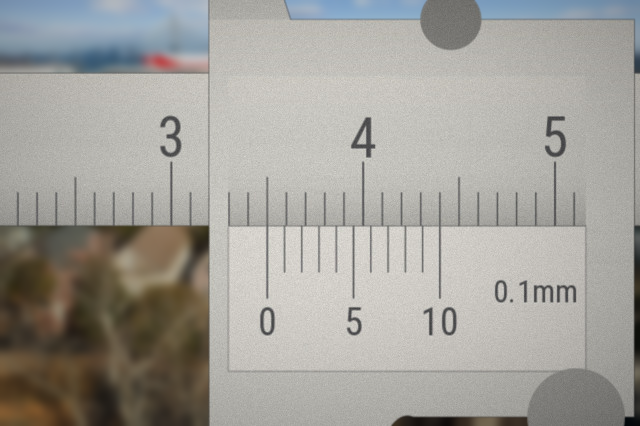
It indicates **35.0** mm
